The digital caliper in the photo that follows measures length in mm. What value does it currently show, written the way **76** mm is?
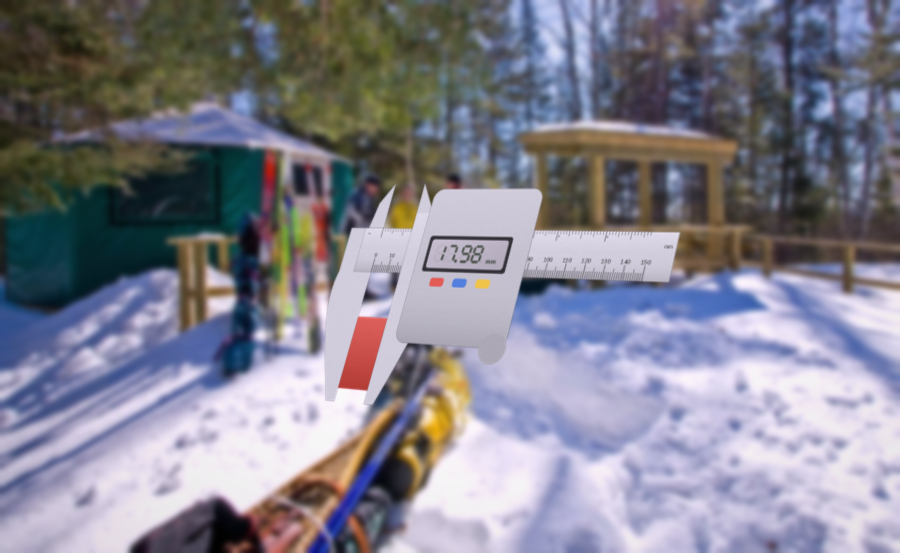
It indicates **17.98** mm
